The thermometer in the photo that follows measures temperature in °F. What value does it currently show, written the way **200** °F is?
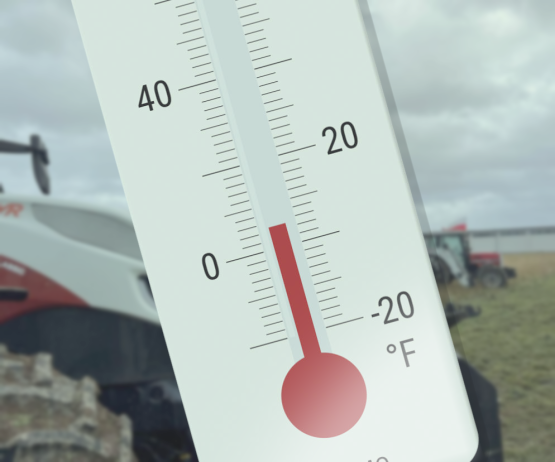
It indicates **5** °F
